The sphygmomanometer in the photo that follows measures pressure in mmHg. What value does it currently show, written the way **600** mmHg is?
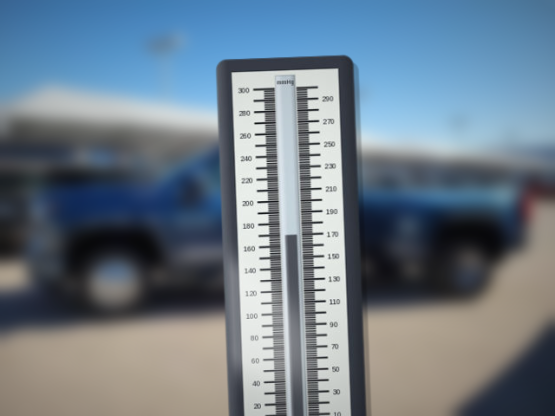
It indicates **170** mmHg
